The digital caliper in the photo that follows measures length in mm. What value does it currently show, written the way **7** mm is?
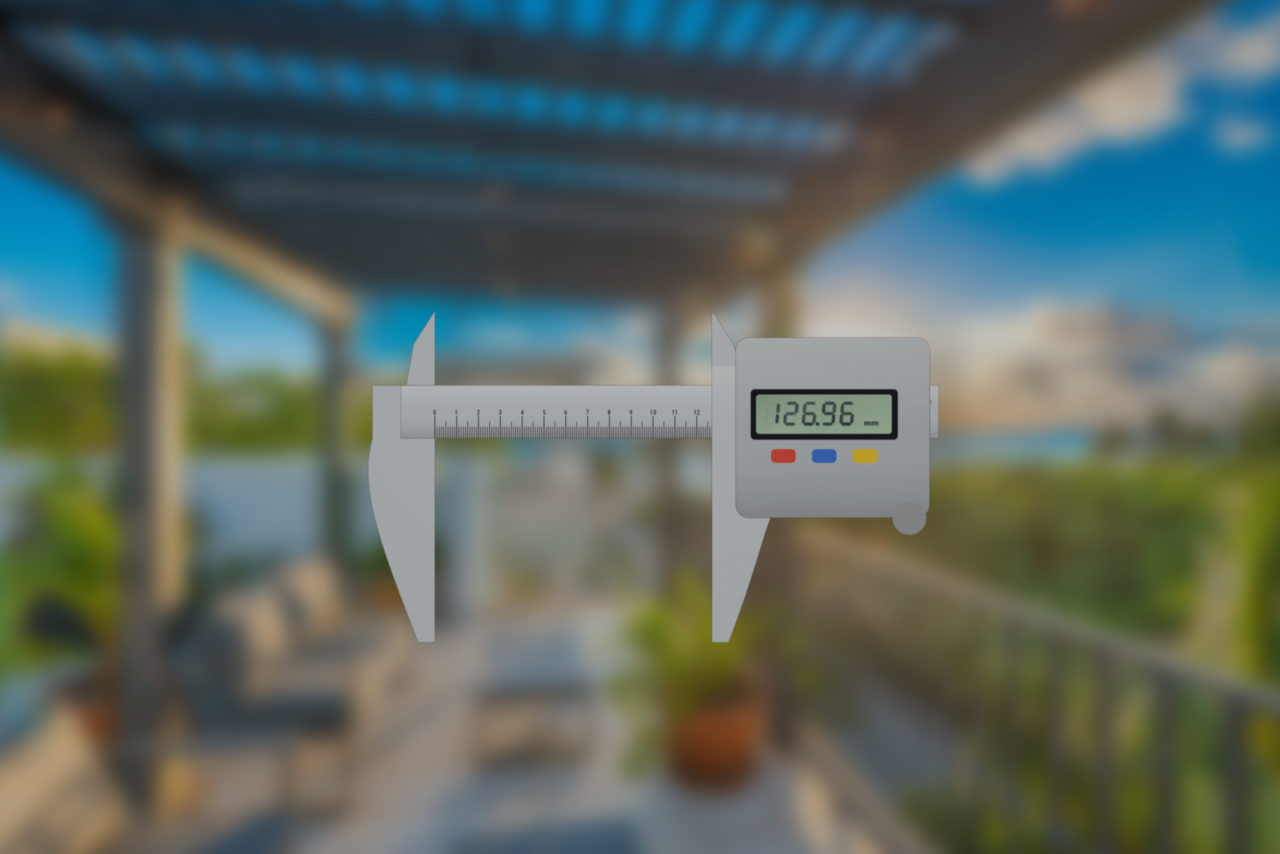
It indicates **126.96** mm
